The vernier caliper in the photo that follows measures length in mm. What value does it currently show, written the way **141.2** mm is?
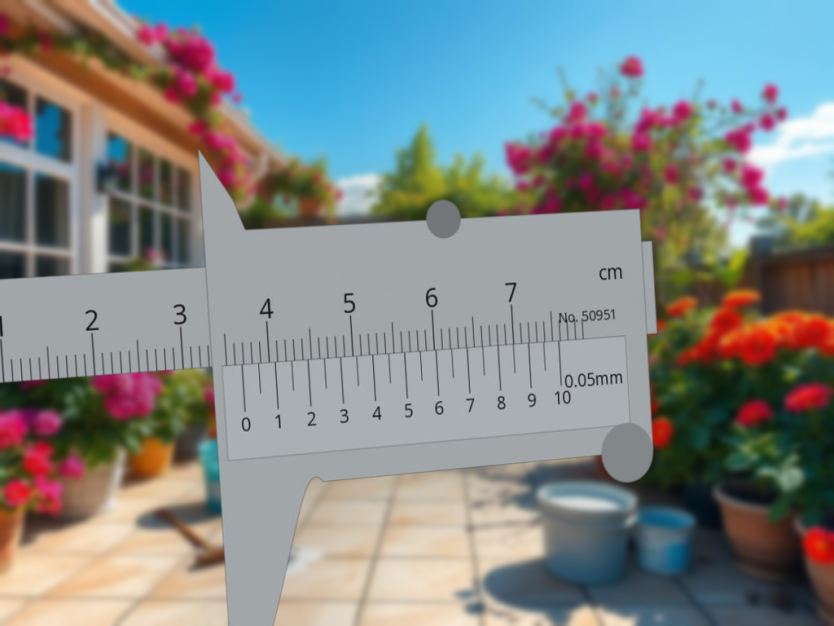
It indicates **36.8** mm
